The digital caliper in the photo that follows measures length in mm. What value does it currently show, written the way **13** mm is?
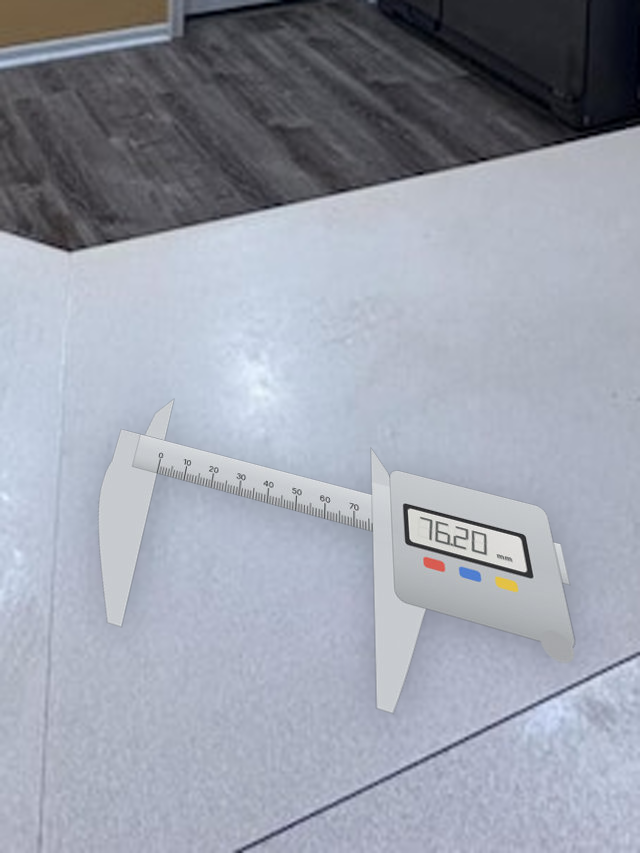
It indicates **76.20** mm
